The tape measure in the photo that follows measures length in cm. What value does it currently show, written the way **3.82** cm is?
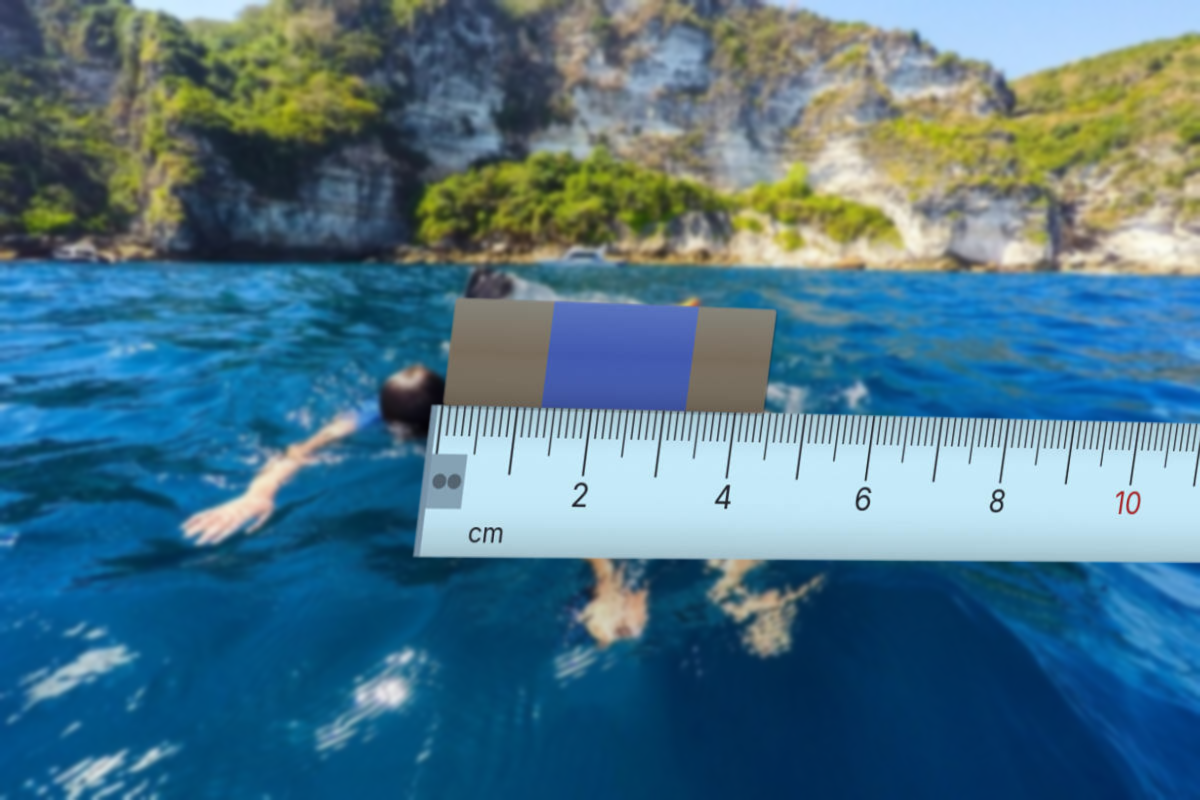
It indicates **4.4** cm
